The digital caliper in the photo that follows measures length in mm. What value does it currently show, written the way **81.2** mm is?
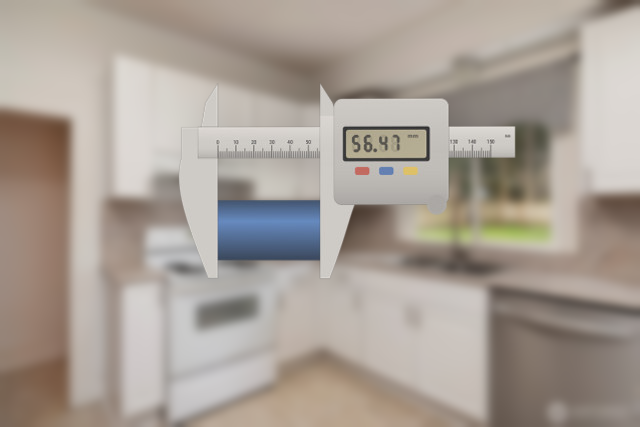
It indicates **56.47** mm
